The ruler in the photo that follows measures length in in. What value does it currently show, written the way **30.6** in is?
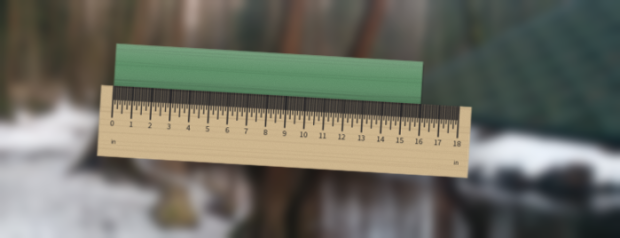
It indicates **16** in
